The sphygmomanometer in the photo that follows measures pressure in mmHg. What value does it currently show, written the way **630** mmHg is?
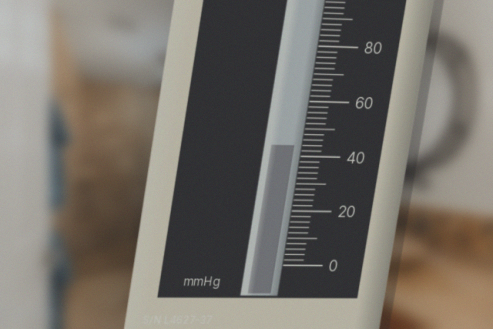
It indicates **44** mmHg
